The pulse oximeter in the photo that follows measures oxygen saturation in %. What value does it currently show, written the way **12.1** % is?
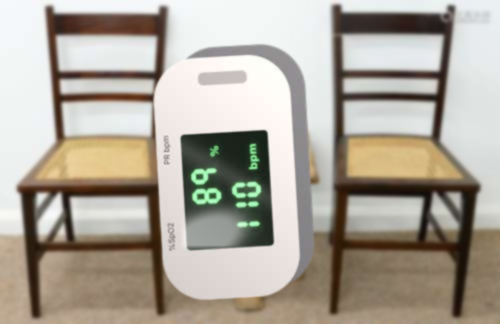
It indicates **89** %
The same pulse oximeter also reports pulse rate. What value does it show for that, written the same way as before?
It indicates **110** bpm
